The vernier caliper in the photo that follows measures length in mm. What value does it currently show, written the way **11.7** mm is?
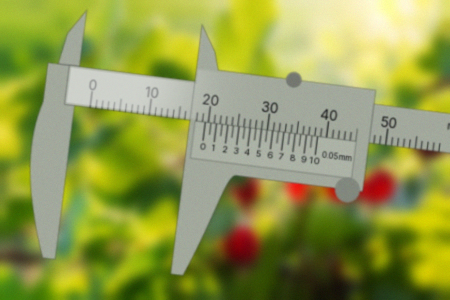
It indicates **19.5** mm
